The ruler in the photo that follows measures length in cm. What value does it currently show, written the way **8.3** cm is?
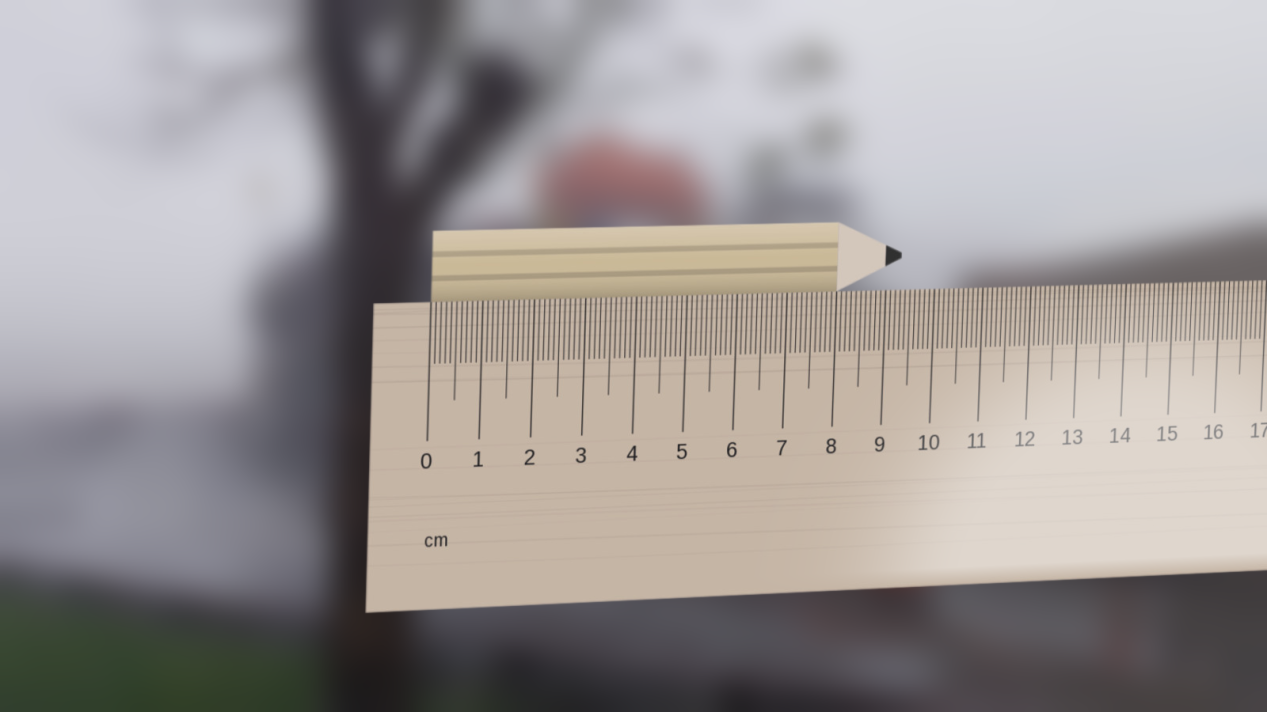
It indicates **9.3** cm
